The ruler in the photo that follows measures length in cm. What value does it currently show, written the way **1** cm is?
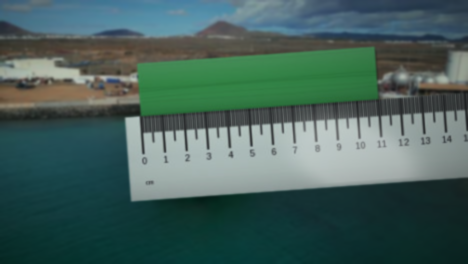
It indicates **11** cm
